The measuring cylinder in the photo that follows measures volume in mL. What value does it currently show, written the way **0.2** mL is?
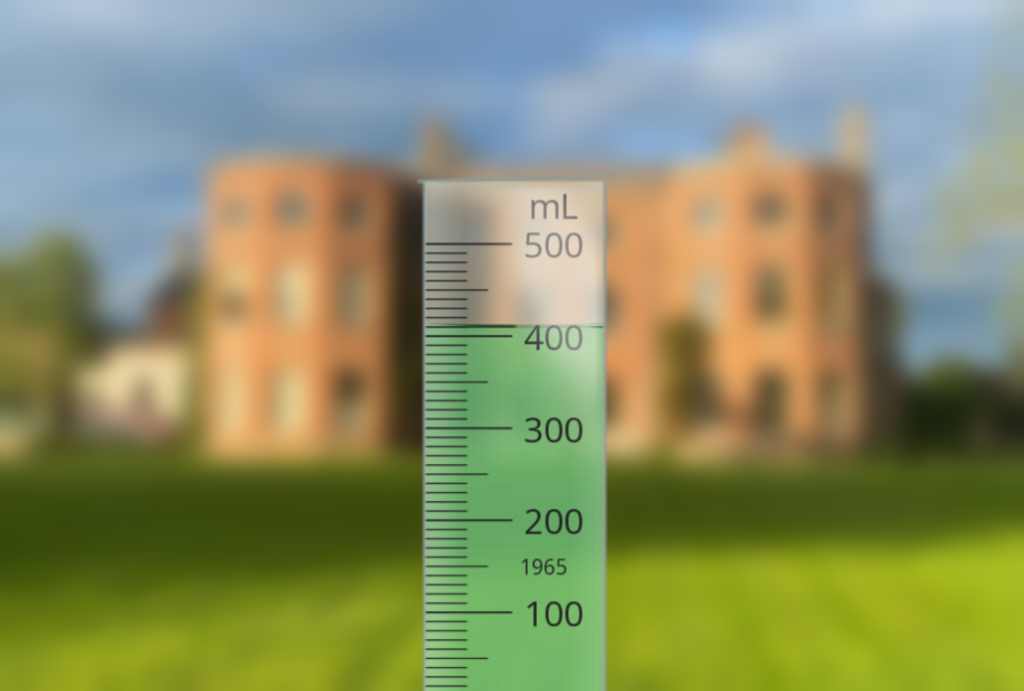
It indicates **410** mL
